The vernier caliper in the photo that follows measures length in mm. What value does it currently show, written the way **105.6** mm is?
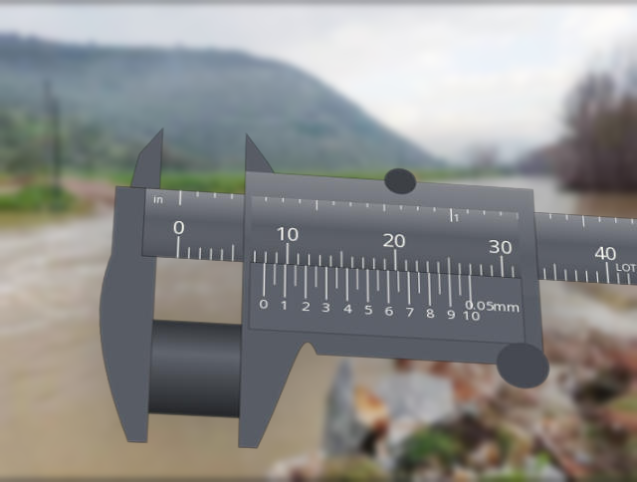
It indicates **7.9** mm
